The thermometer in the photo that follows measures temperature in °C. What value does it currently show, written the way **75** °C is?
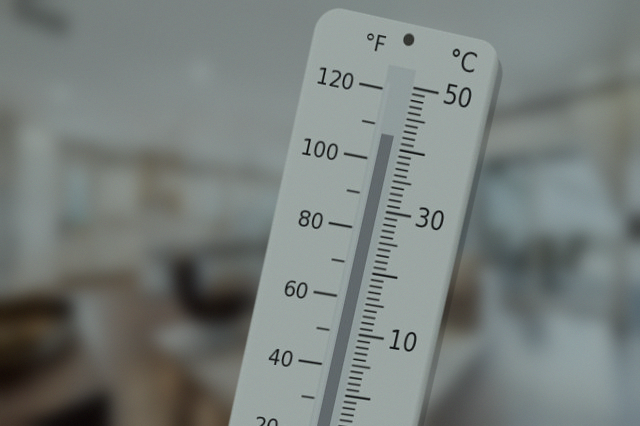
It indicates **42** °C
